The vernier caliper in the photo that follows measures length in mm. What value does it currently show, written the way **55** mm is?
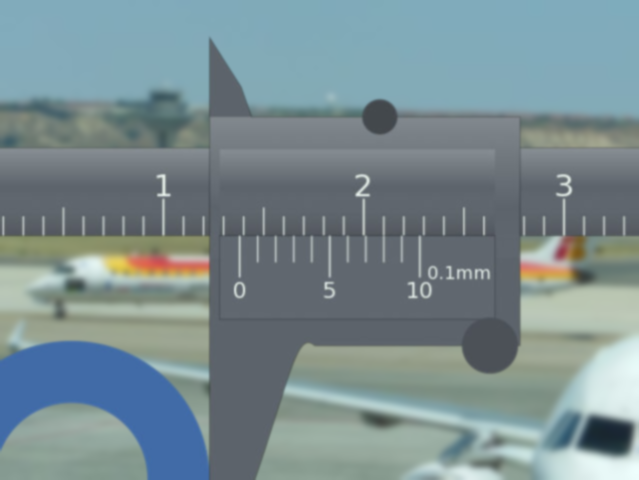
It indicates **13.8** mm
